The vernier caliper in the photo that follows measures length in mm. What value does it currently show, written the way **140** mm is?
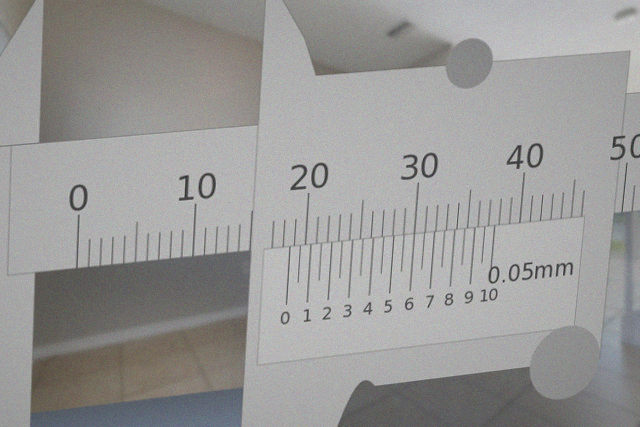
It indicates **18.6** mm
